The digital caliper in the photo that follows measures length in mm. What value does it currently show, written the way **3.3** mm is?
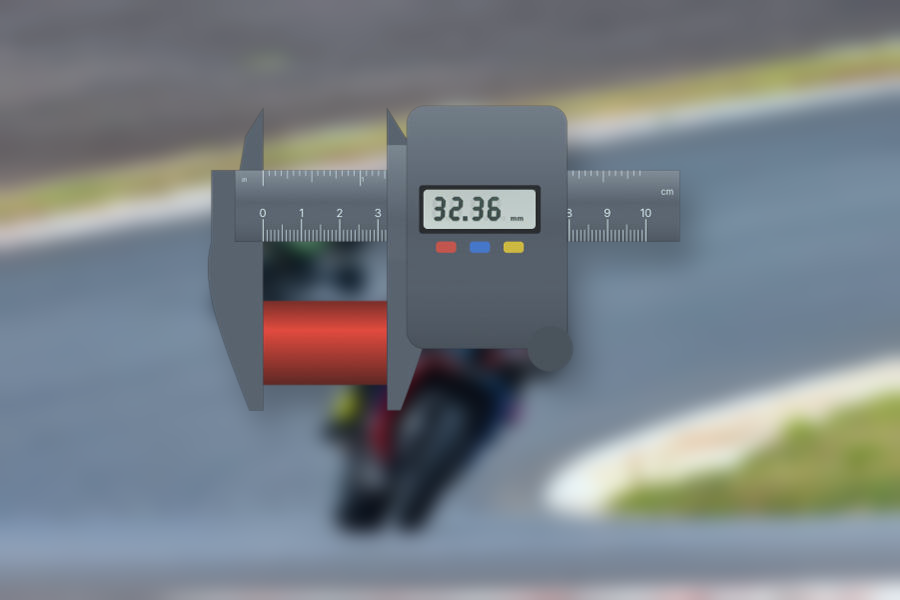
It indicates **32.36** mm
